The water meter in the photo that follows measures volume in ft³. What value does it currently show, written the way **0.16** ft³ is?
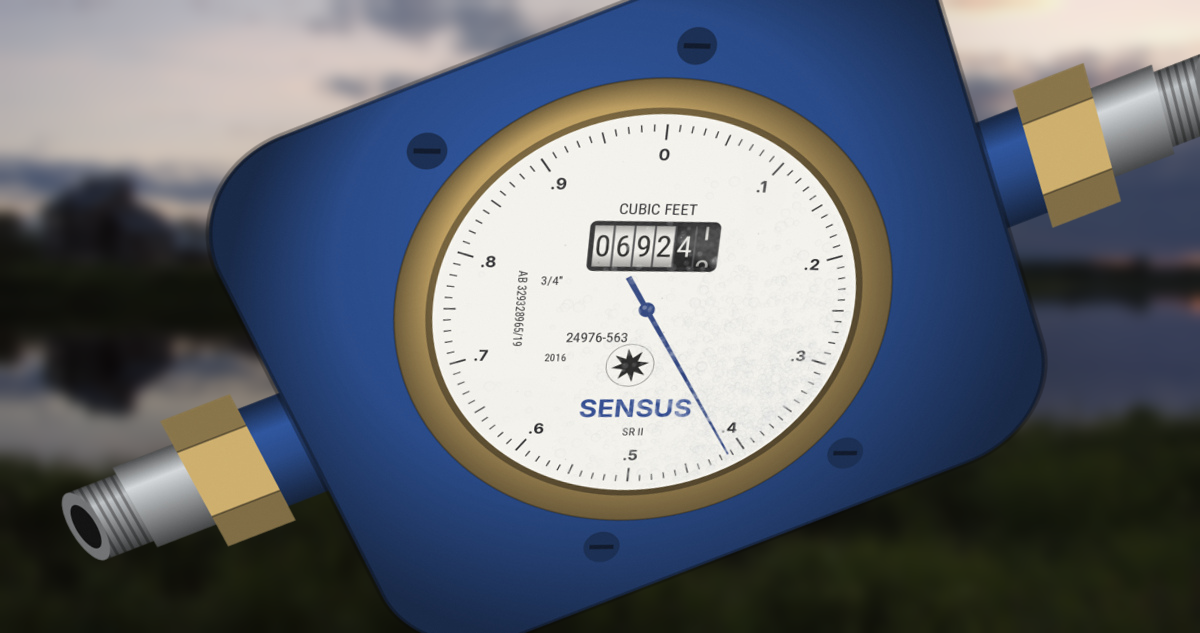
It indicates **69241.41** ft³
